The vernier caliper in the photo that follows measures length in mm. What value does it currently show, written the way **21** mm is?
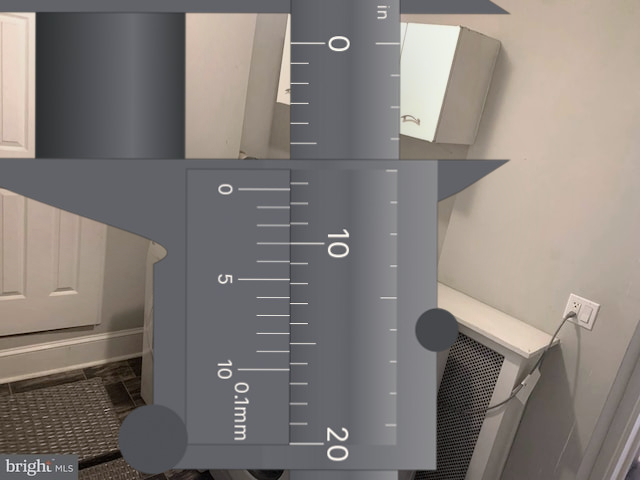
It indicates **7.3** mm
